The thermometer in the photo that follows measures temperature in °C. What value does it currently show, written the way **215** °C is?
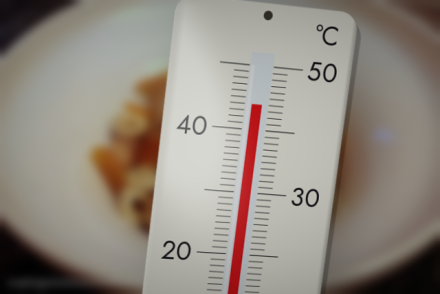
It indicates **44** °C
